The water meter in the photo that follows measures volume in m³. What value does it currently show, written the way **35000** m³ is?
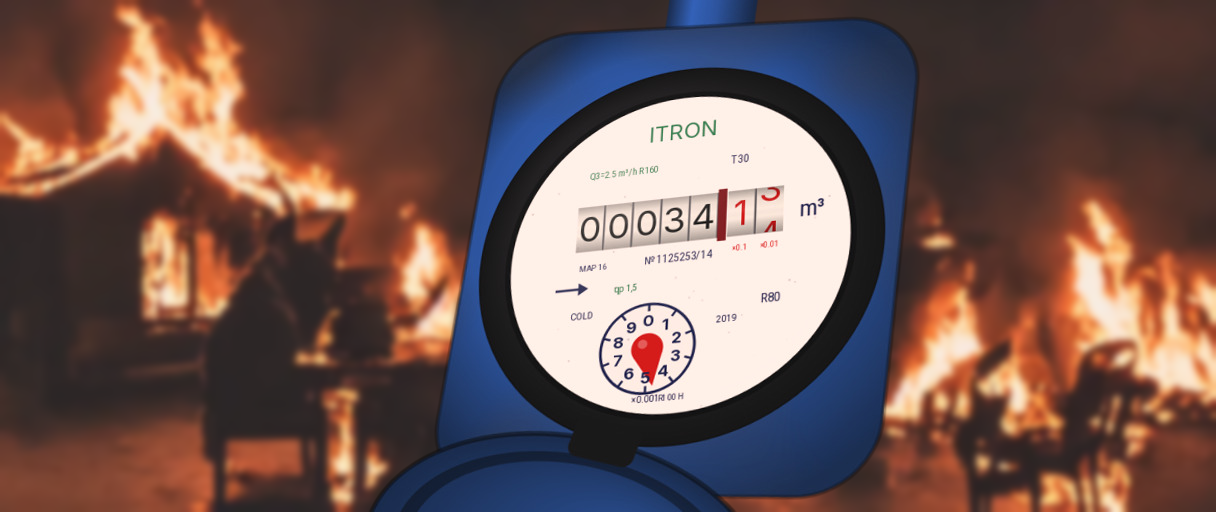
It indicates **34.134** m³
